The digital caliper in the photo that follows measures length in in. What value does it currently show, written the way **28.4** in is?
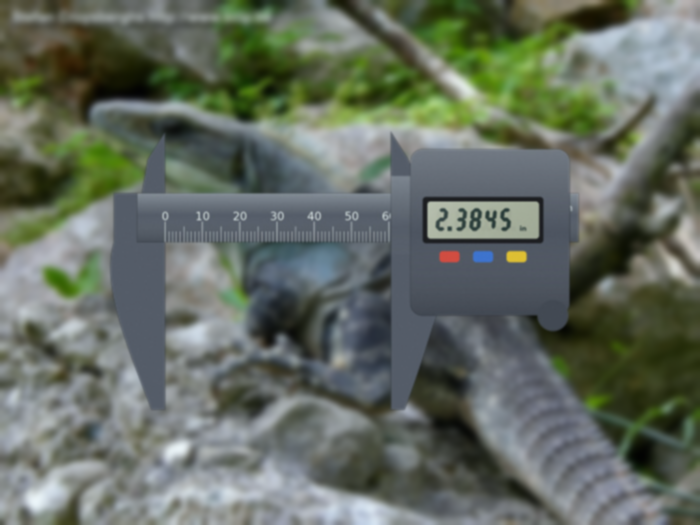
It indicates **2.3845** in
